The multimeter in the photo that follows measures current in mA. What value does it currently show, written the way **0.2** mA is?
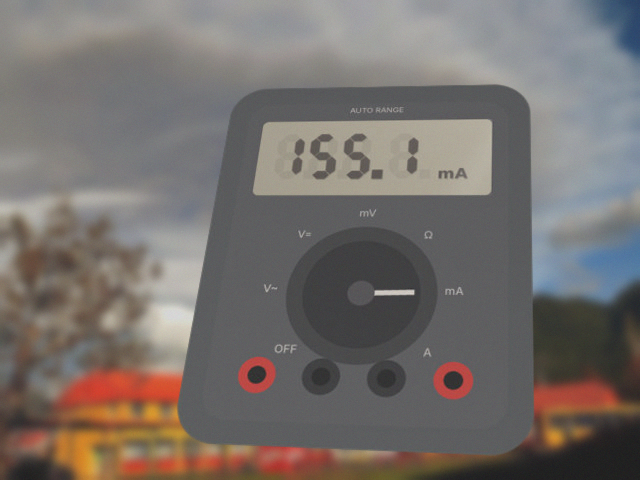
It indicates **155.1** mA
